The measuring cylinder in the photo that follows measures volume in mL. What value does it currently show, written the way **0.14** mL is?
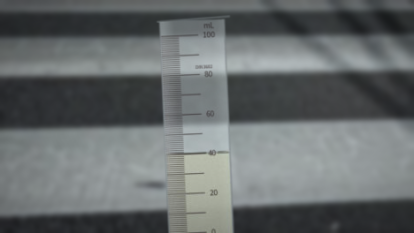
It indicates **40** mL
